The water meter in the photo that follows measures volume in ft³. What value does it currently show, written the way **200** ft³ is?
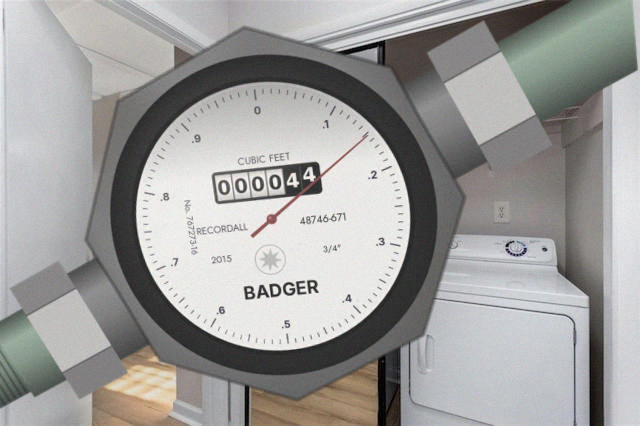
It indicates **44.15** ft³
